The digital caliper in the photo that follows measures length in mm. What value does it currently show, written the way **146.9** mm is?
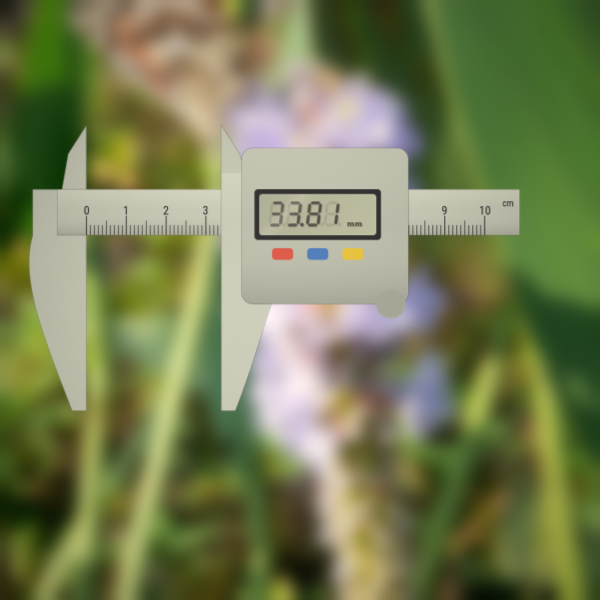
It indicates **33.81** mm
